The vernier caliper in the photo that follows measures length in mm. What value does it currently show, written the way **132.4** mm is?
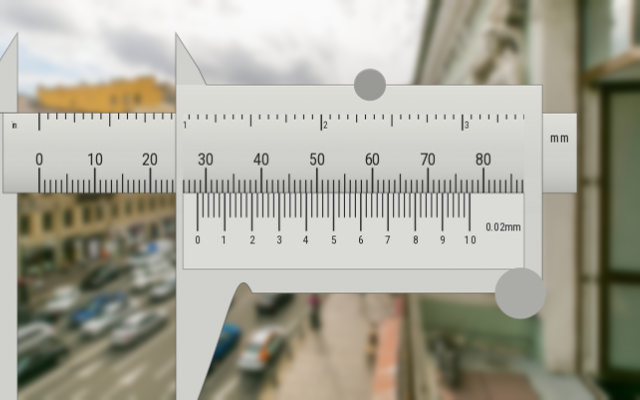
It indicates **28.5** mm
